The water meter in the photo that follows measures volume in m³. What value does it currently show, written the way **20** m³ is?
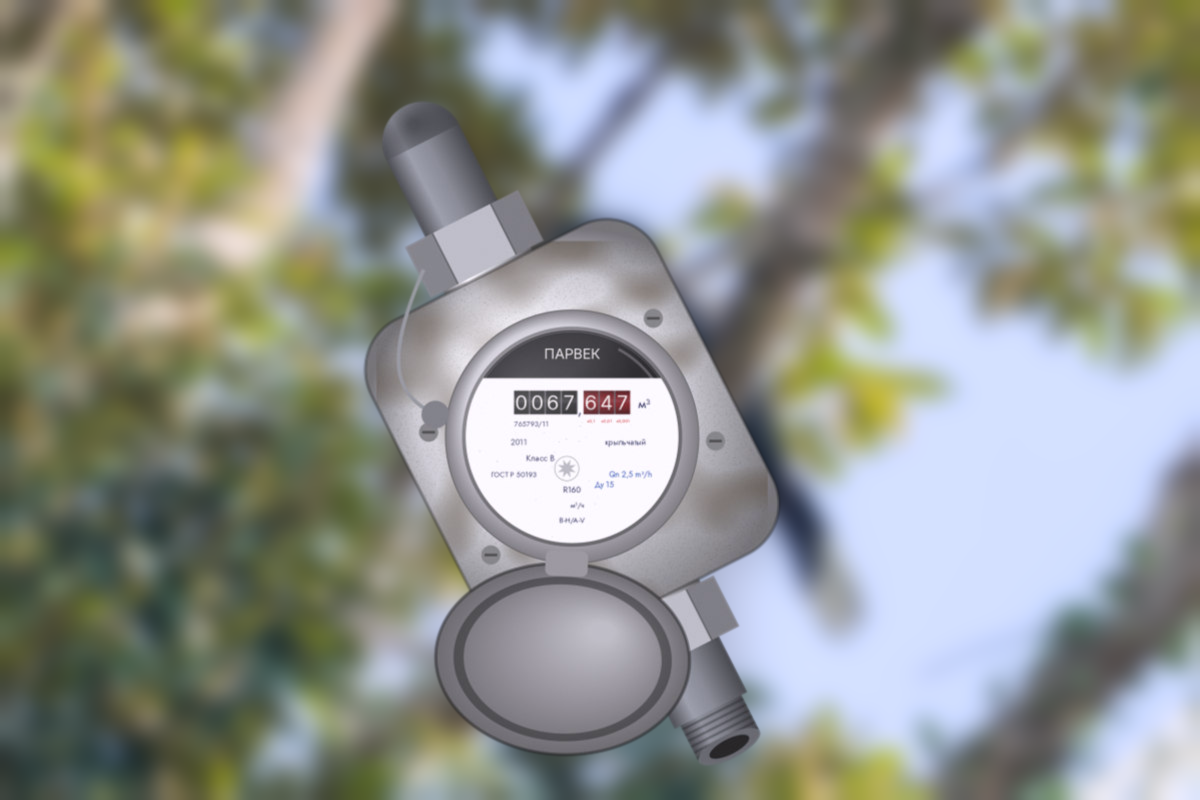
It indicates **67.647** m³
